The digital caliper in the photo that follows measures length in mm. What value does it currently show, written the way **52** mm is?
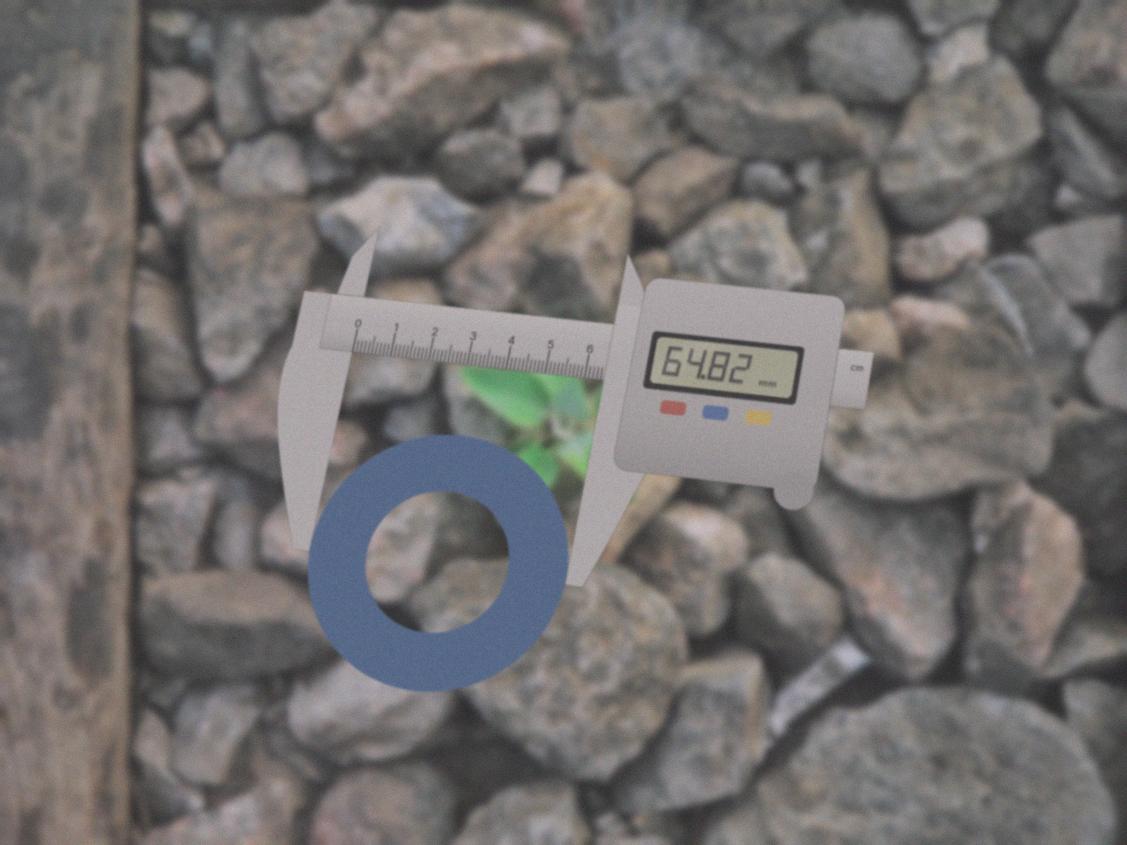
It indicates **64.82** mm
